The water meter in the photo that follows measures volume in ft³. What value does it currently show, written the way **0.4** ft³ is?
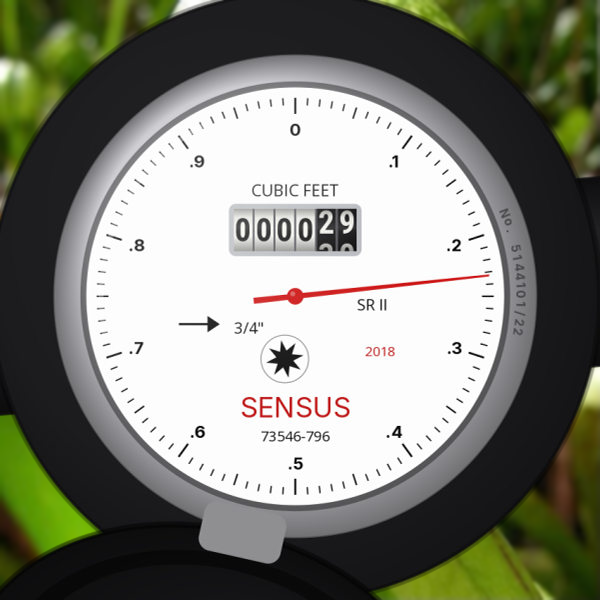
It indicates **29.23** ft³
